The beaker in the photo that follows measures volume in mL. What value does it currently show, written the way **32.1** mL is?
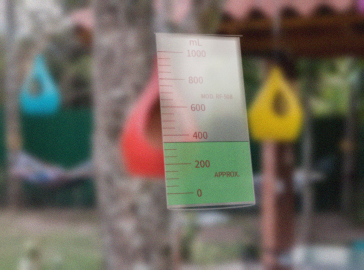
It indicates **350** mL
